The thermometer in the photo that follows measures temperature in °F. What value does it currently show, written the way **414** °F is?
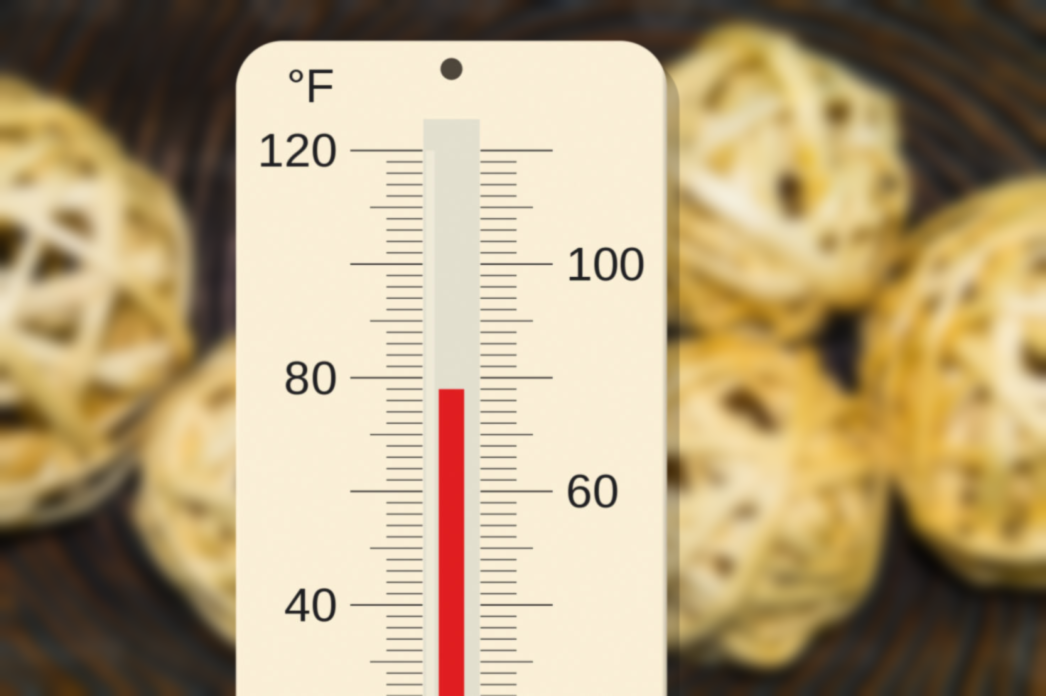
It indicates **78** °F
